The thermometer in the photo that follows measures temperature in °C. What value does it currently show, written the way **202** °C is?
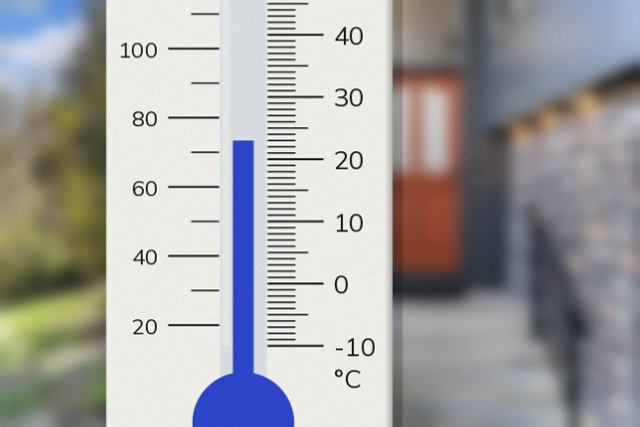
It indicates **23** °C
